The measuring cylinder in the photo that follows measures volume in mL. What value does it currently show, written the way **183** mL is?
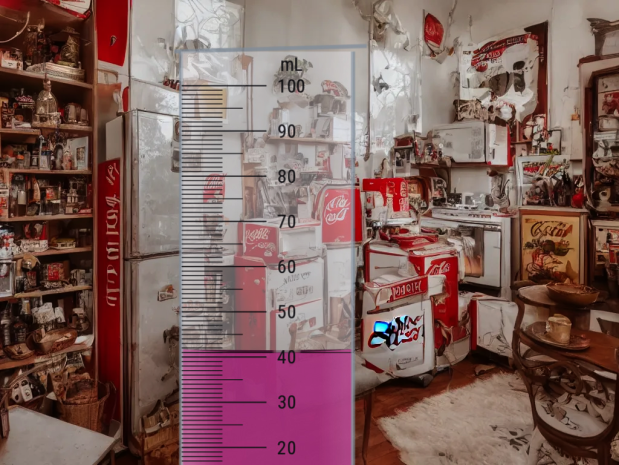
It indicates **41** mL
